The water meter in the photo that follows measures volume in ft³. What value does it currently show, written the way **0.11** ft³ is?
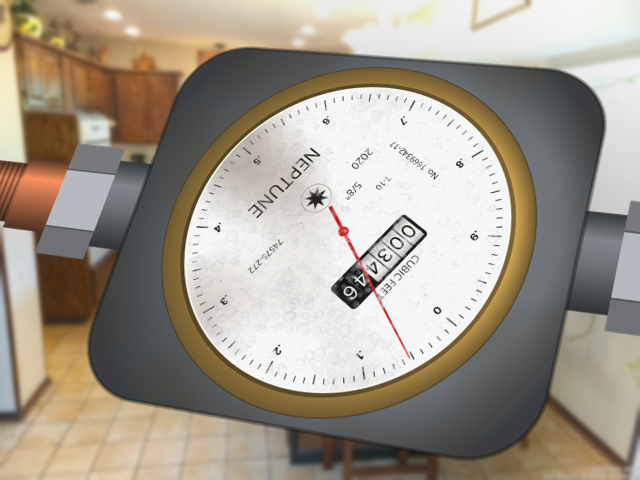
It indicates **3446.05** ft³
